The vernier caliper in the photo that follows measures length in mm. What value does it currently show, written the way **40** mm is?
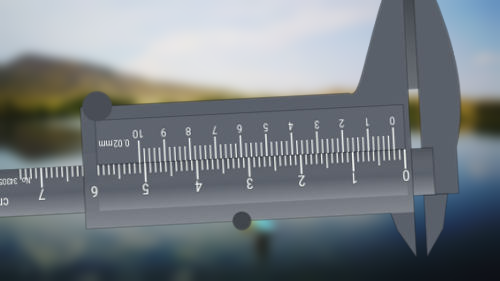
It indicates **2.0** mm
